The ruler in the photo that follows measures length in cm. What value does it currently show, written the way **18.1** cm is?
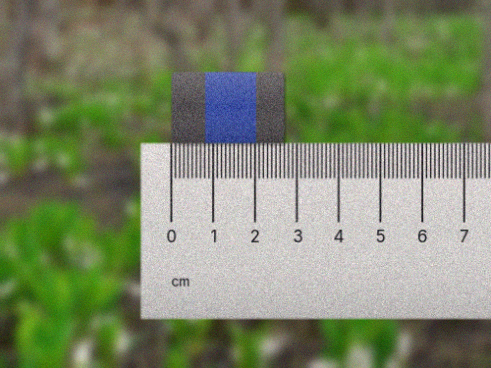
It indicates **2.7** cm
